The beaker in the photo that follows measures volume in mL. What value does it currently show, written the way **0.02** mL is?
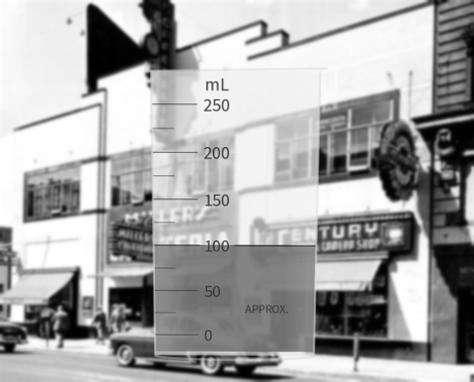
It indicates **100** mL
